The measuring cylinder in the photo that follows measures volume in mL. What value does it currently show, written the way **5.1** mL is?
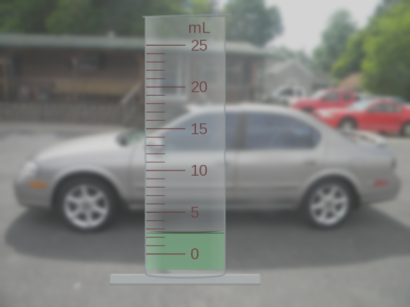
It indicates **2.5** mL
